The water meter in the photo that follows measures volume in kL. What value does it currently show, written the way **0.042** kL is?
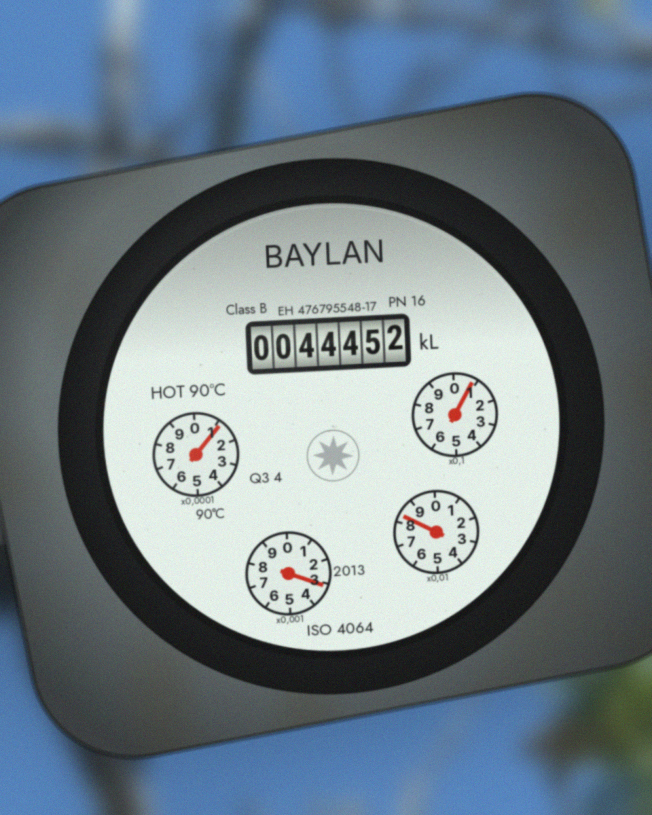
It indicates **44452.0831** kL
